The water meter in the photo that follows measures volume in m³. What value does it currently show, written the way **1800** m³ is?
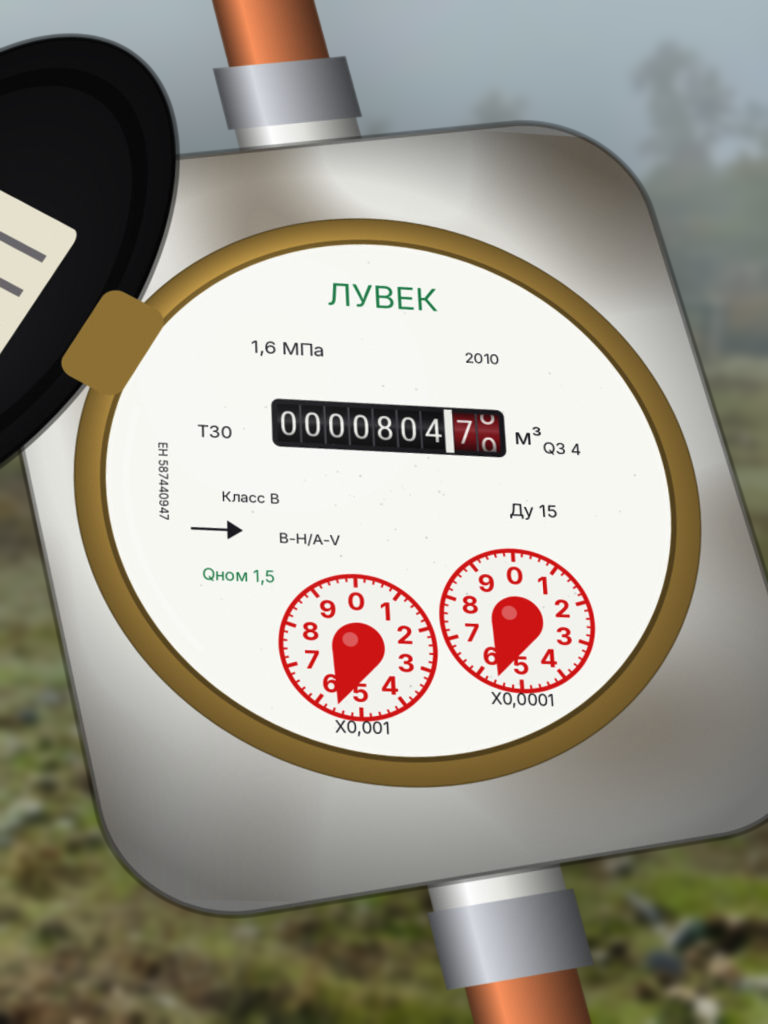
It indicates **804.7855** m³
